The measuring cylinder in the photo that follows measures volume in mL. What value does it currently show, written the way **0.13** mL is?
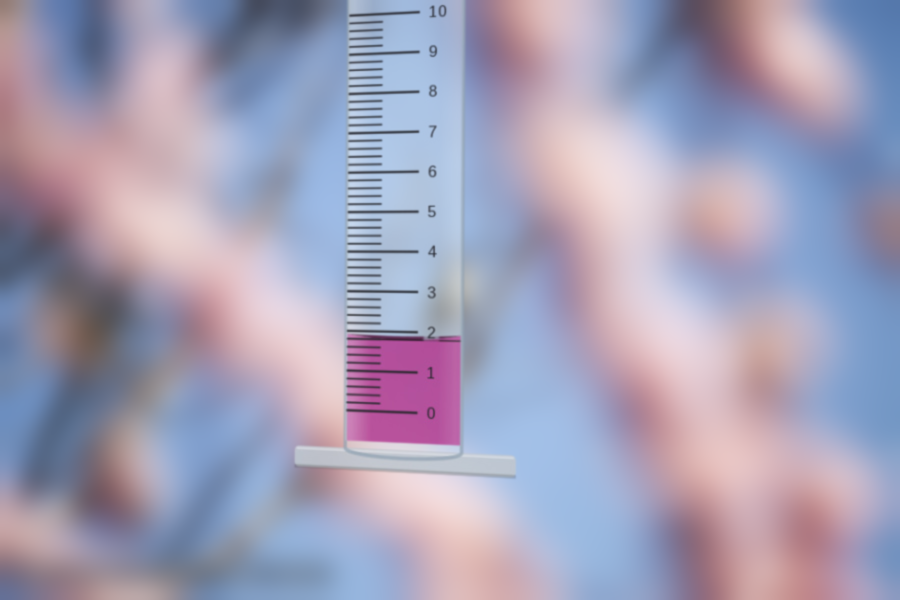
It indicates **1.8** mL
